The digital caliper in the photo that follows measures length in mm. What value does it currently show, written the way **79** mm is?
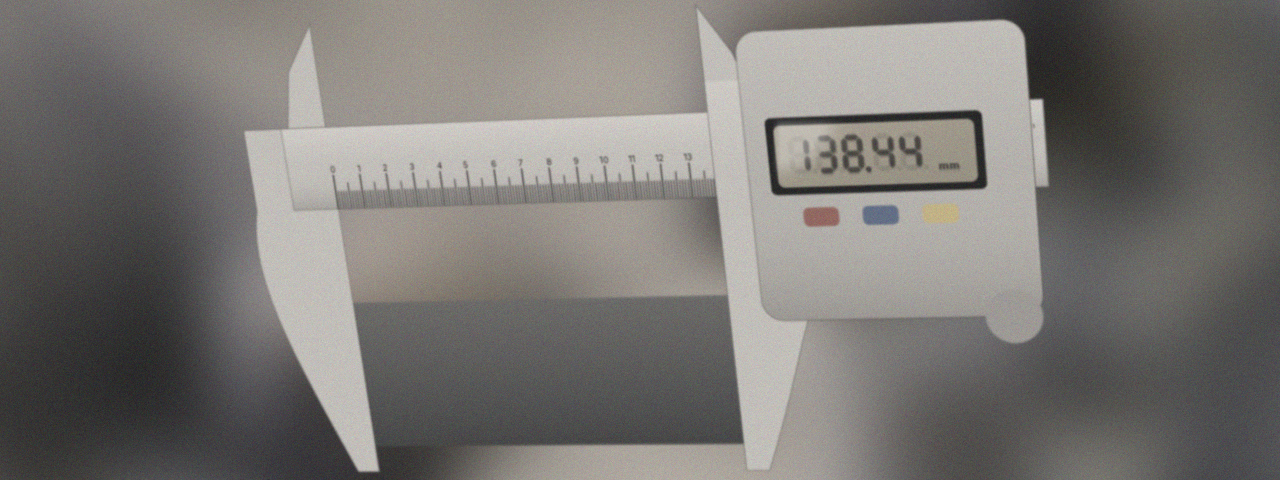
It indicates **138.44** mm
